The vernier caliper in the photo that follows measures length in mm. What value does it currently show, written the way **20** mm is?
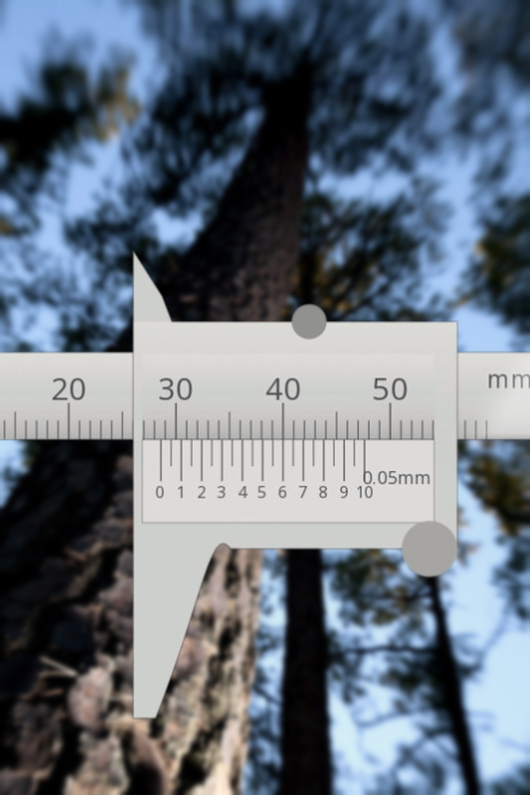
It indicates **28.6** mm
